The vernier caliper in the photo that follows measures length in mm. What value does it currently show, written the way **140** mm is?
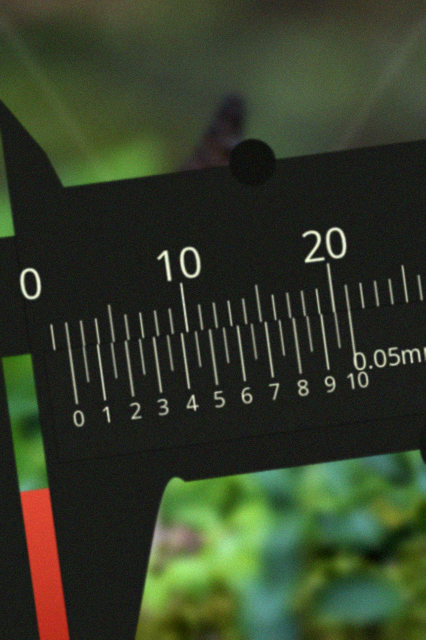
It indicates **2.0** mm
